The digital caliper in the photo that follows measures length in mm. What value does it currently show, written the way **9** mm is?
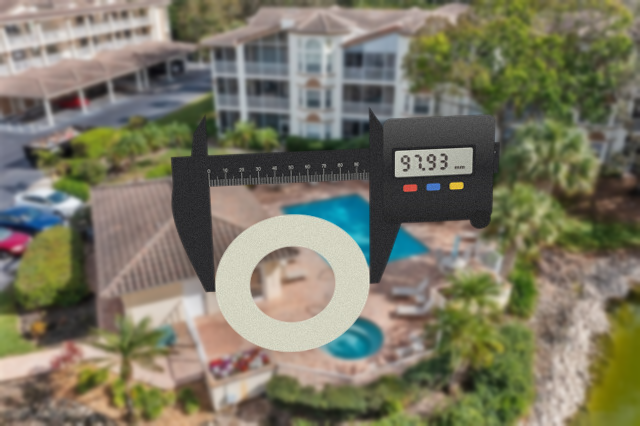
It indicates **97.93** mm
